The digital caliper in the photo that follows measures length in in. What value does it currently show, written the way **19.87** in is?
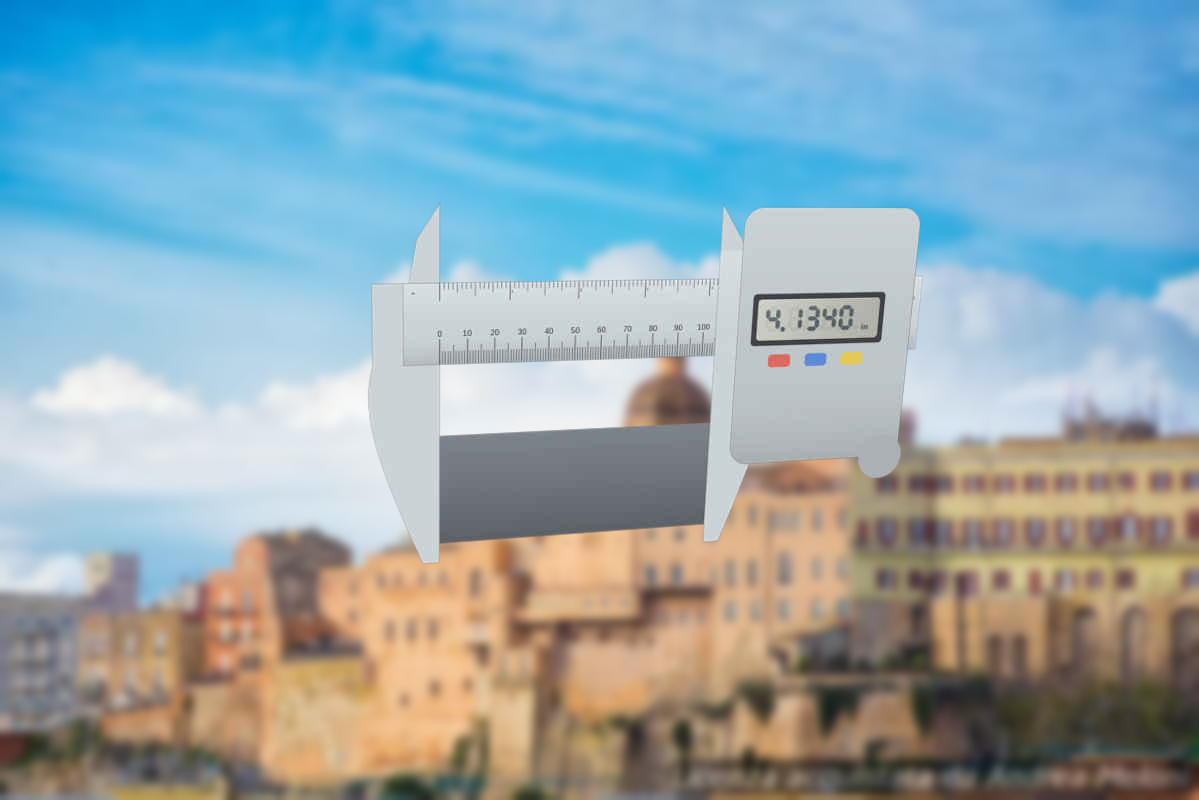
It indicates **4.1340** in
